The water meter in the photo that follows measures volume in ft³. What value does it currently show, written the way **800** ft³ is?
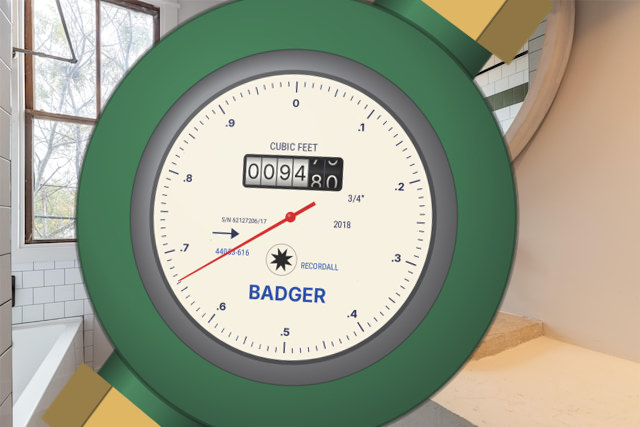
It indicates **9479.66** ft³
